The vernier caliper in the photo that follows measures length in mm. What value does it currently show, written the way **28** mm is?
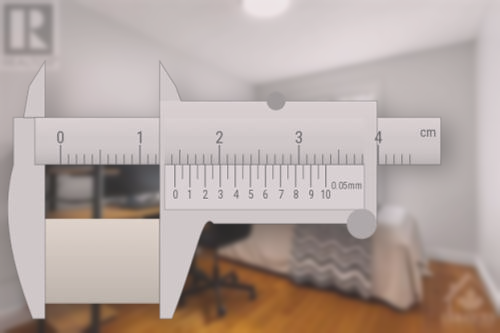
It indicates **14.4** mm
